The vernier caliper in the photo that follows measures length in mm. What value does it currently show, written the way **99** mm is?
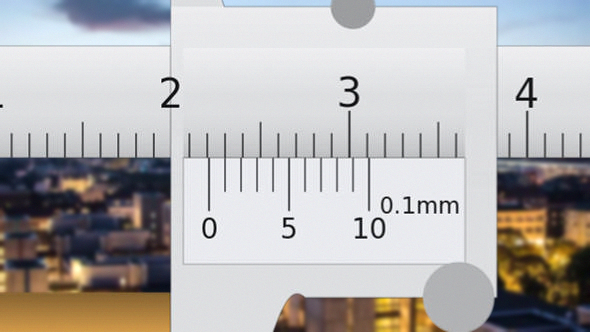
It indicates **22.1** mm
